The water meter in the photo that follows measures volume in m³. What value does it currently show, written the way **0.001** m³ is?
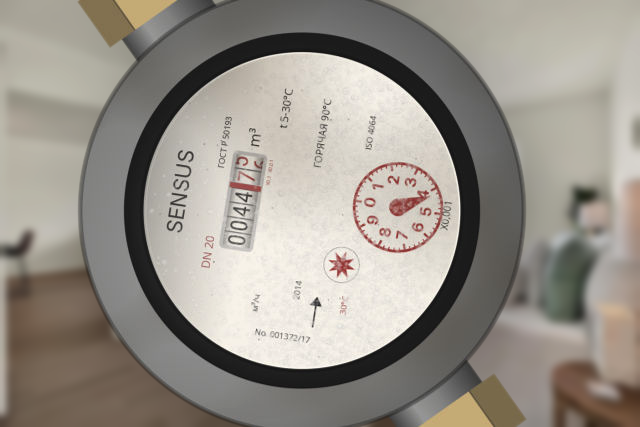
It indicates **44.754** m³
